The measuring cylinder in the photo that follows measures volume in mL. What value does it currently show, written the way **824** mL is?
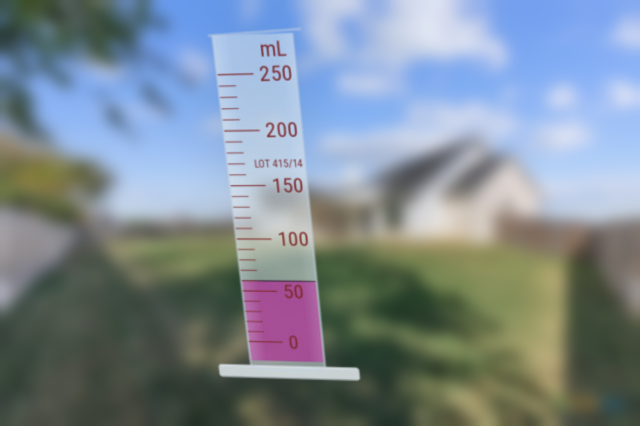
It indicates **60** mL
